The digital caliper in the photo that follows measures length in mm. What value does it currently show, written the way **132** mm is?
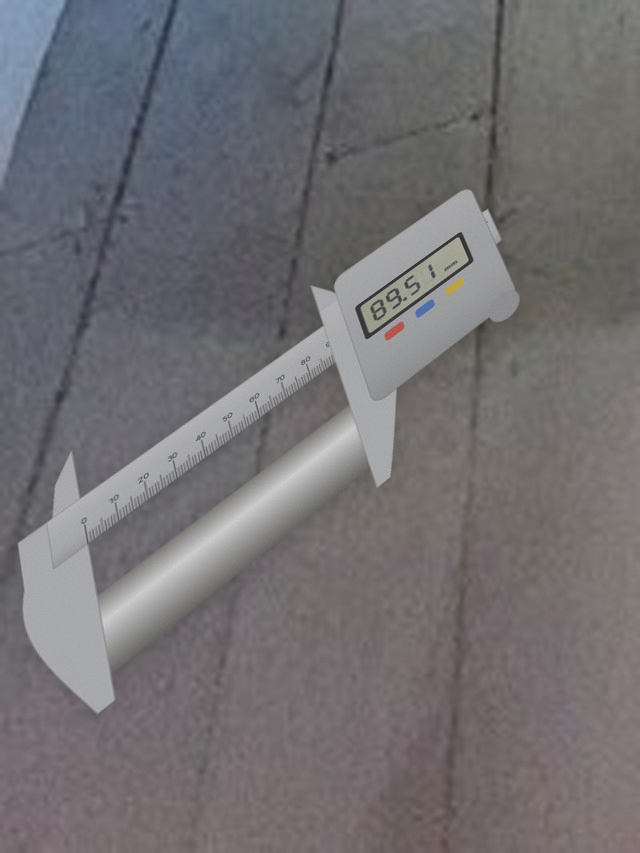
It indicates **89.51** mm
